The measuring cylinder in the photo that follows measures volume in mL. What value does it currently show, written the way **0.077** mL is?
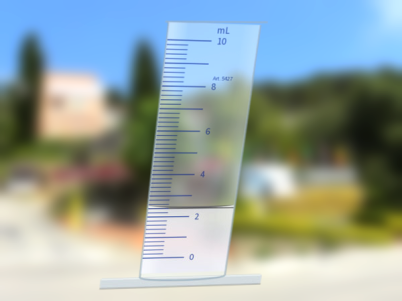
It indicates **2.4** mL
